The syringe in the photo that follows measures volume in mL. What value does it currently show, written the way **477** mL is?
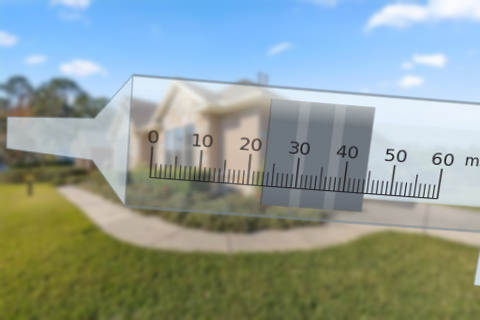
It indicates **23** mL
